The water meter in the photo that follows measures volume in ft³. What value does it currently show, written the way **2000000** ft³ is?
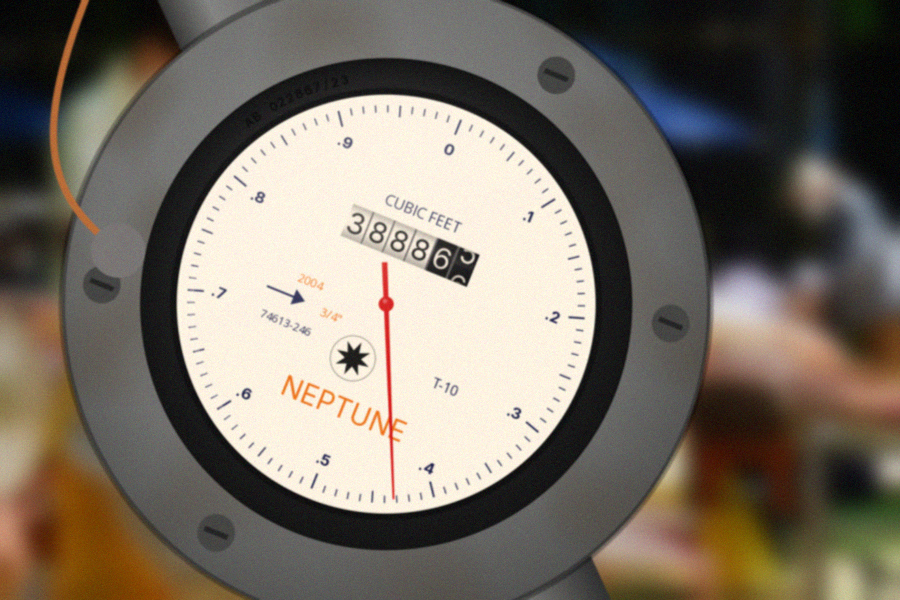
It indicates **388865.43** ft³
